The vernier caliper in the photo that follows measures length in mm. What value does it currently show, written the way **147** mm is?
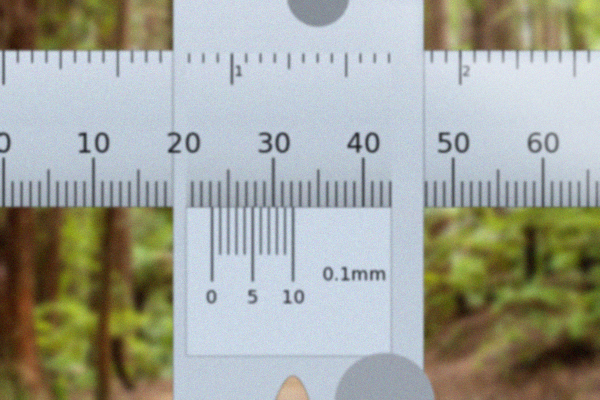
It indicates **23.2** mm
